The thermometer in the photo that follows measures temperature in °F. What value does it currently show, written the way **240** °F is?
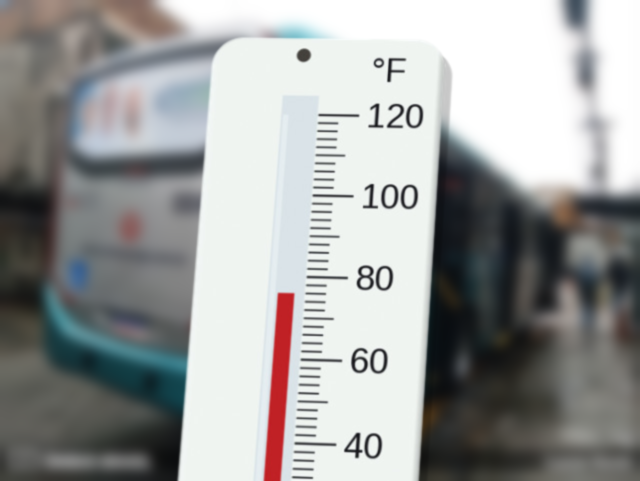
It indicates **76** °F
